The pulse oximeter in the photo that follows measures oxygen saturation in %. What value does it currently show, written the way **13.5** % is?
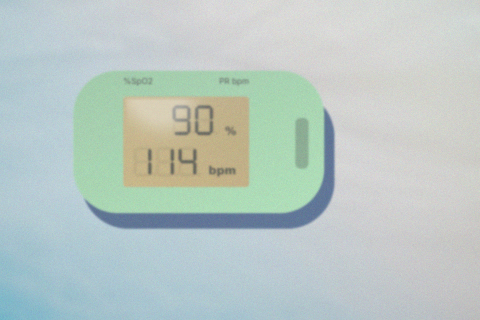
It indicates **90** %
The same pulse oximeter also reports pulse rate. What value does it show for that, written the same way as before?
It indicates **114** bpm
